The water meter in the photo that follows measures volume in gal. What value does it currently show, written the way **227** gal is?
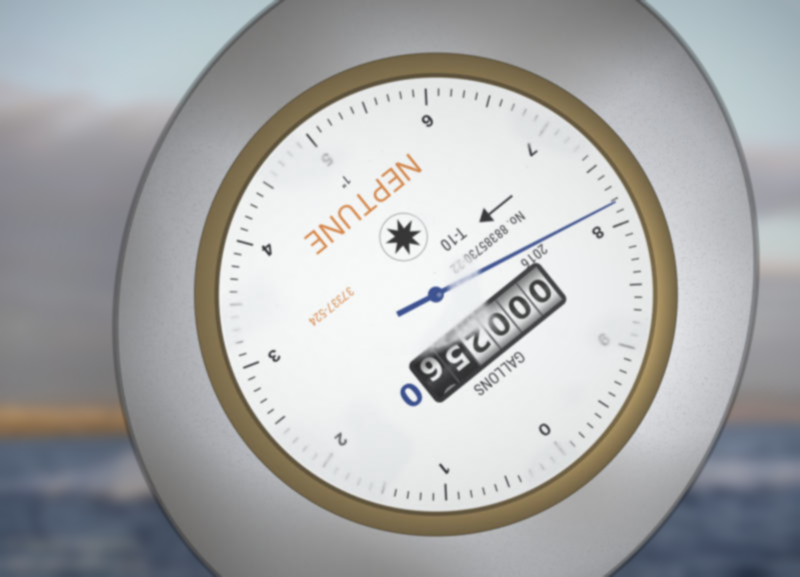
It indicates **2557.8** gal
